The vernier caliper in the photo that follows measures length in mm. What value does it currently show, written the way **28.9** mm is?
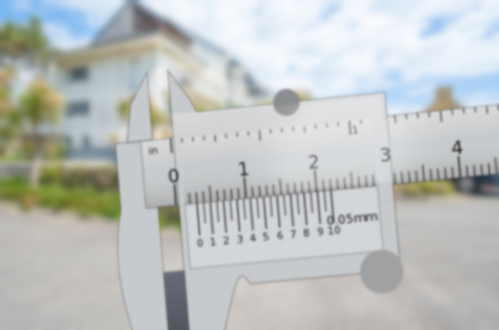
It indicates **3.0** mm
